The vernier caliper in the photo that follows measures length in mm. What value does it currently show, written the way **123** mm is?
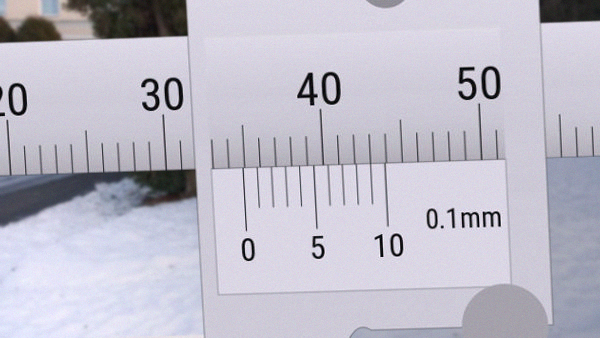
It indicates **34.9** mm
